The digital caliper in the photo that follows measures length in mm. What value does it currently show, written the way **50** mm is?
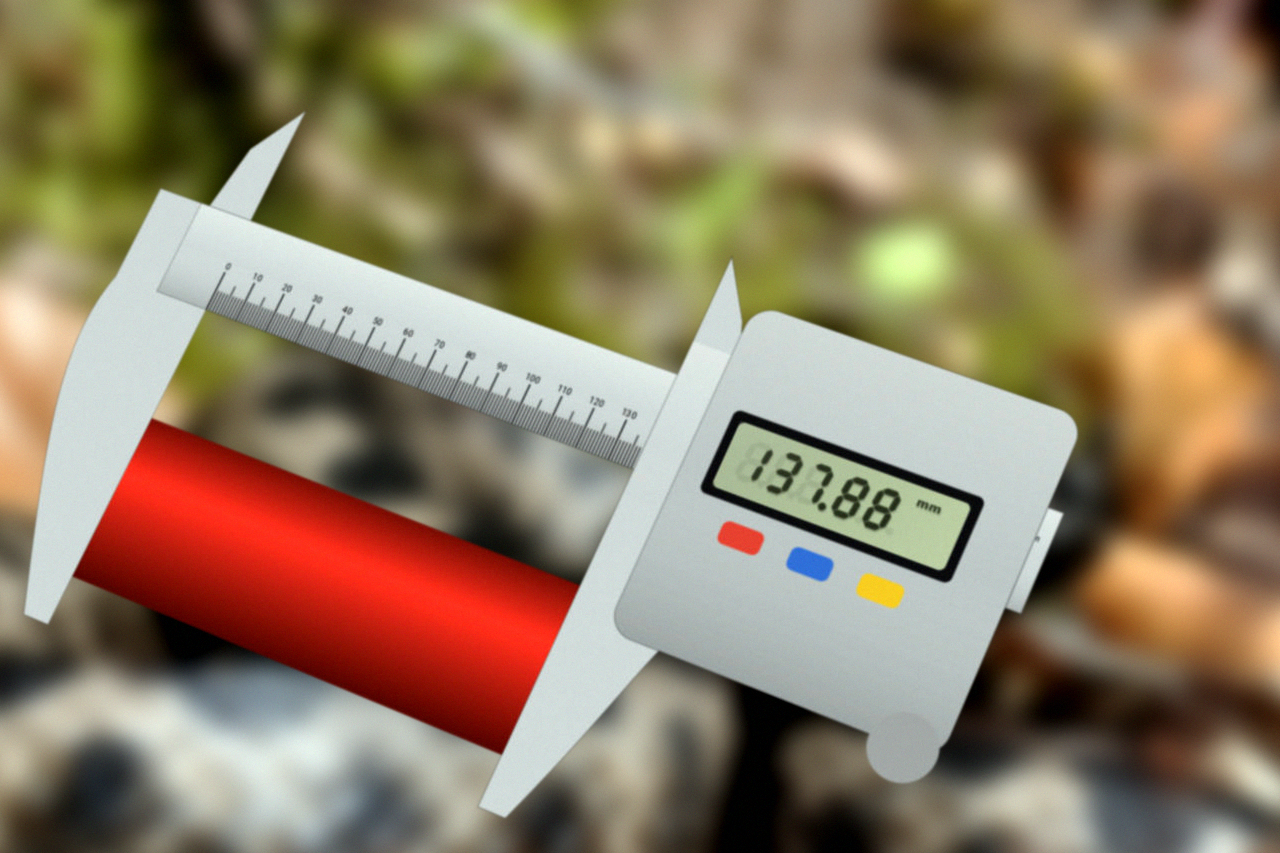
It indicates **137.88** mm
